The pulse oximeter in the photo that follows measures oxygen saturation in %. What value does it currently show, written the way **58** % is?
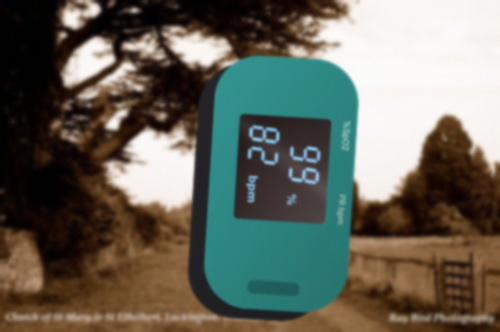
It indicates **99** %
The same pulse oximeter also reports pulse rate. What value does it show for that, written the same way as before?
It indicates **82** bpm
